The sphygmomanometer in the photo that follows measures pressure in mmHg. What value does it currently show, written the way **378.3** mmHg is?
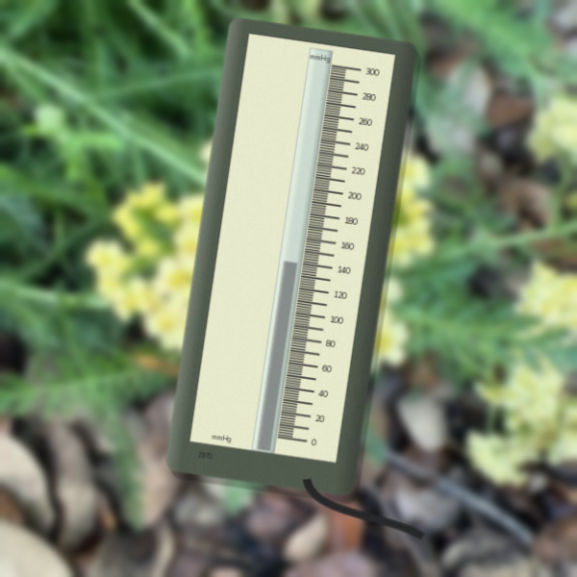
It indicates **140** mmHg
